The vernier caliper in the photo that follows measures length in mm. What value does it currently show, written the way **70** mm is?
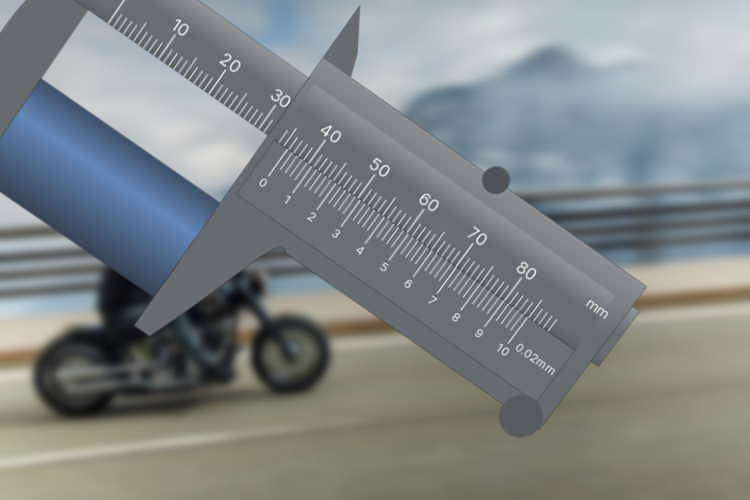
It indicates **35.8** mm
